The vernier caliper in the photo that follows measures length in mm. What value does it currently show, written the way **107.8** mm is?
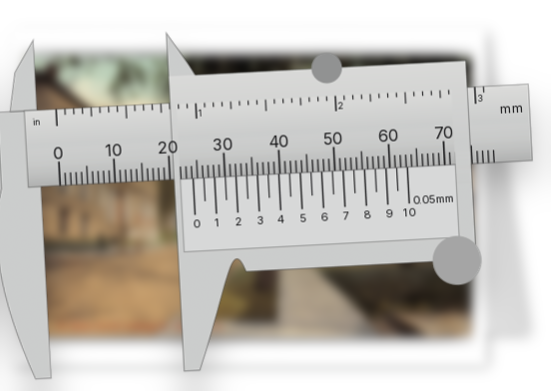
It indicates **24.2** mm
